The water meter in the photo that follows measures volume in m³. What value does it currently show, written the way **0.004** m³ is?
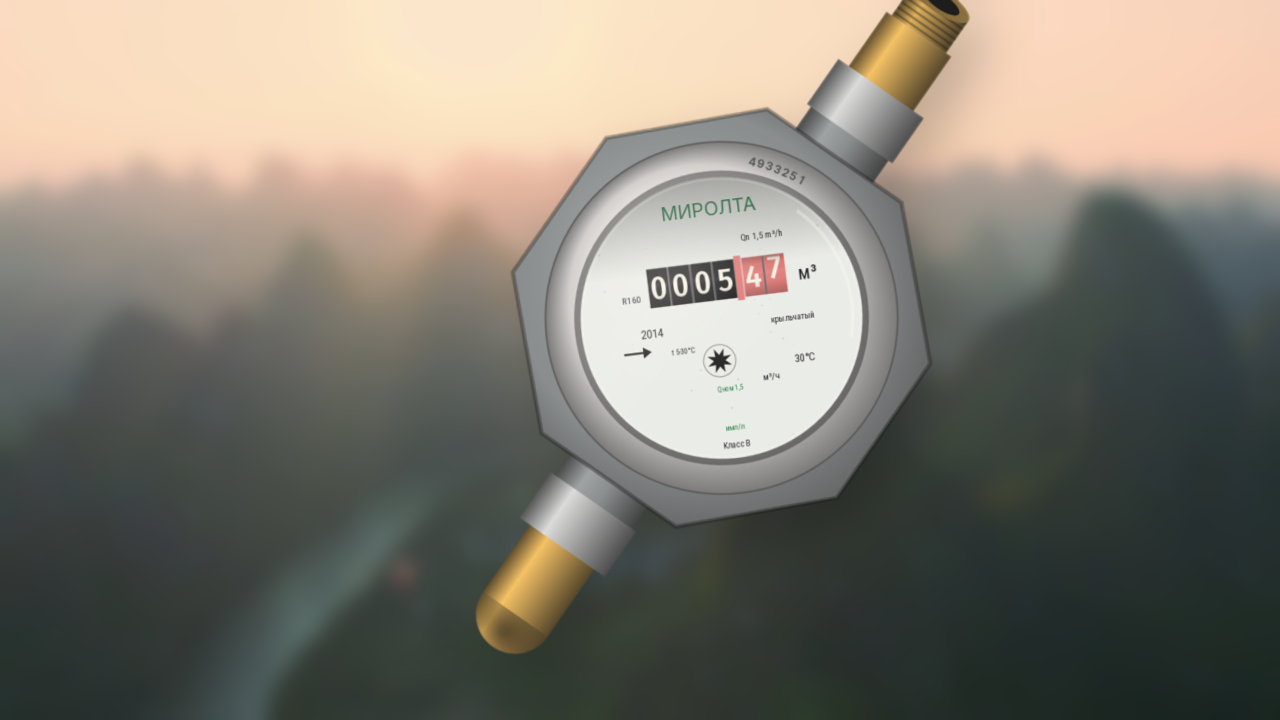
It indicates **5.47** m³
